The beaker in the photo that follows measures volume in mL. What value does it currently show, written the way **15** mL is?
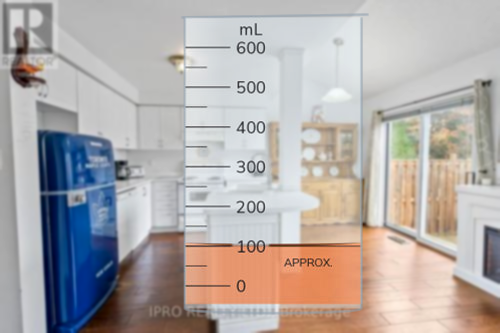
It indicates **100** mL
